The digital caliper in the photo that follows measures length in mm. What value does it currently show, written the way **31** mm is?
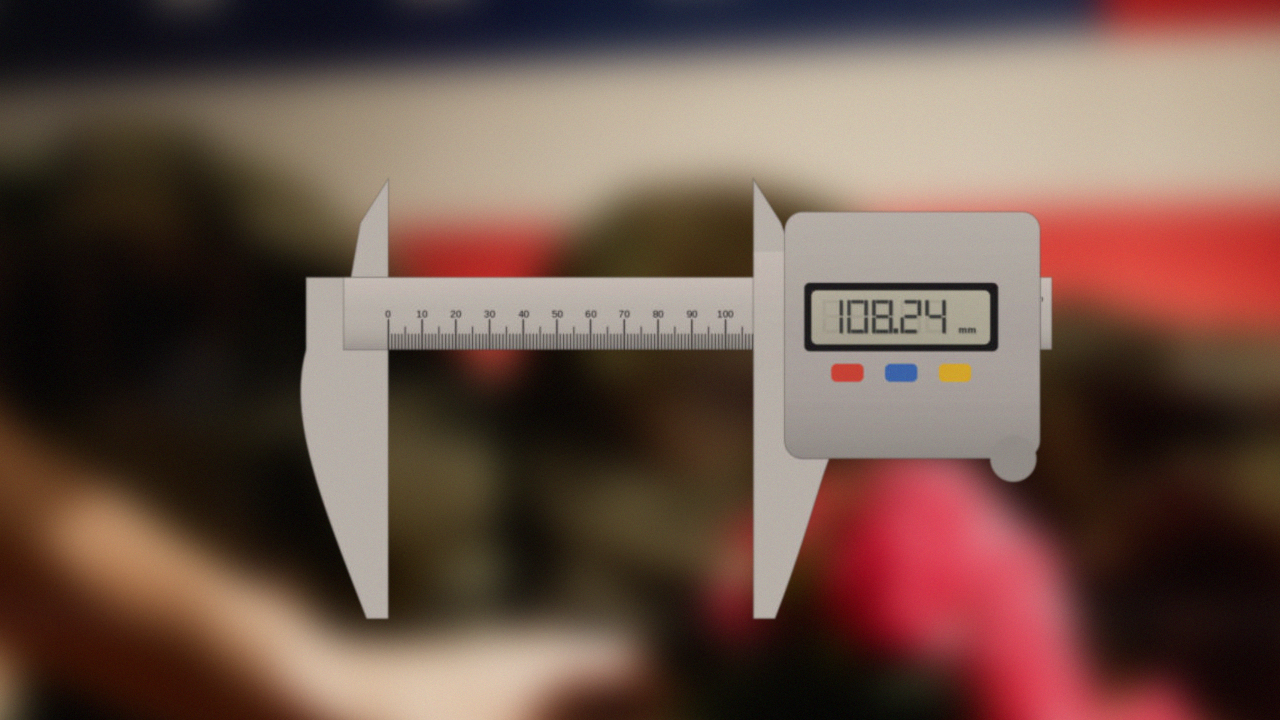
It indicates **108.24** mm
